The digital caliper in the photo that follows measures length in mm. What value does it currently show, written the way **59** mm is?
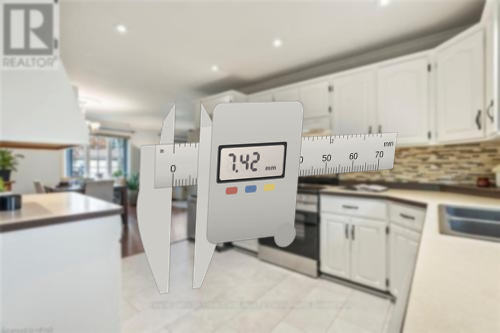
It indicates **7.42** mm
